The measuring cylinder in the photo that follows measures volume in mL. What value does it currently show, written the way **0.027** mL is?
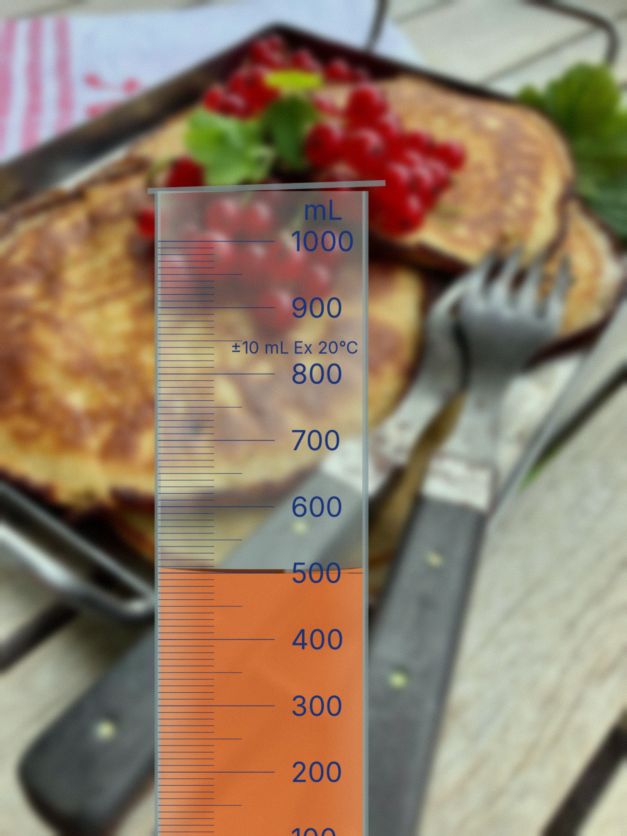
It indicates **500** mL
